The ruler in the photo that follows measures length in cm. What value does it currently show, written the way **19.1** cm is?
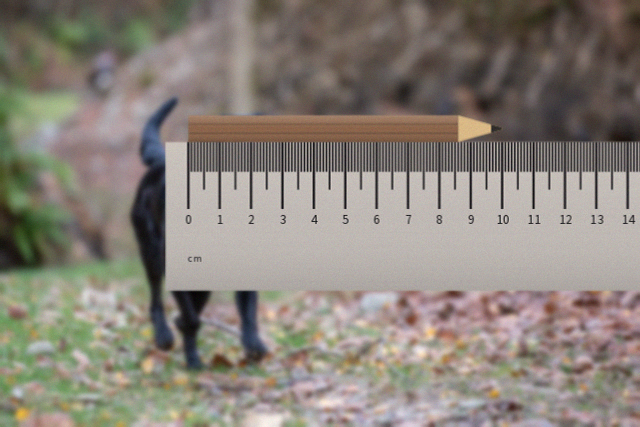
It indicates **10** cm
